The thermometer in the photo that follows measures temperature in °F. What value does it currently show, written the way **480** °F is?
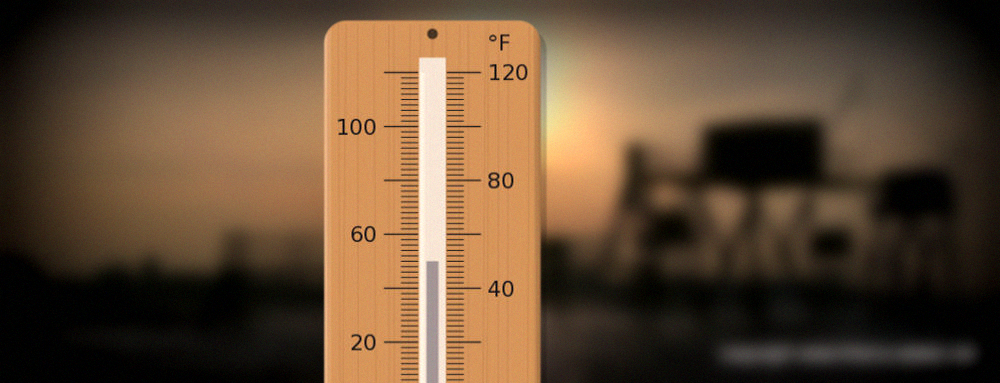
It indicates **50** °F
